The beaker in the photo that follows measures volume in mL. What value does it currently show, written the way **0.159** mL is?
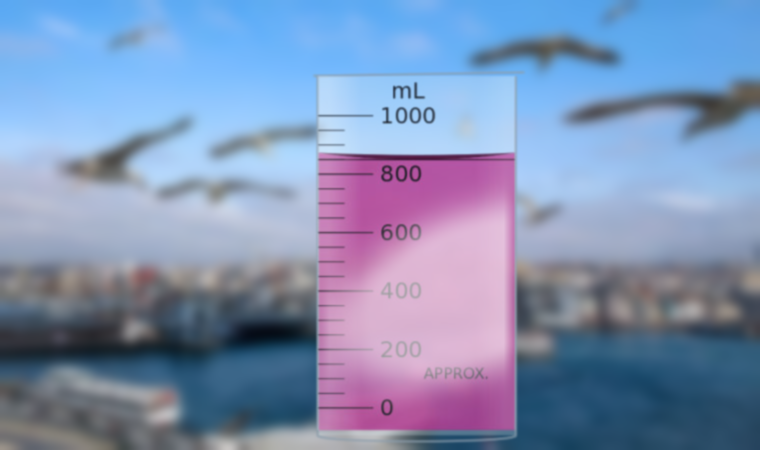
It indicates **850** mL
